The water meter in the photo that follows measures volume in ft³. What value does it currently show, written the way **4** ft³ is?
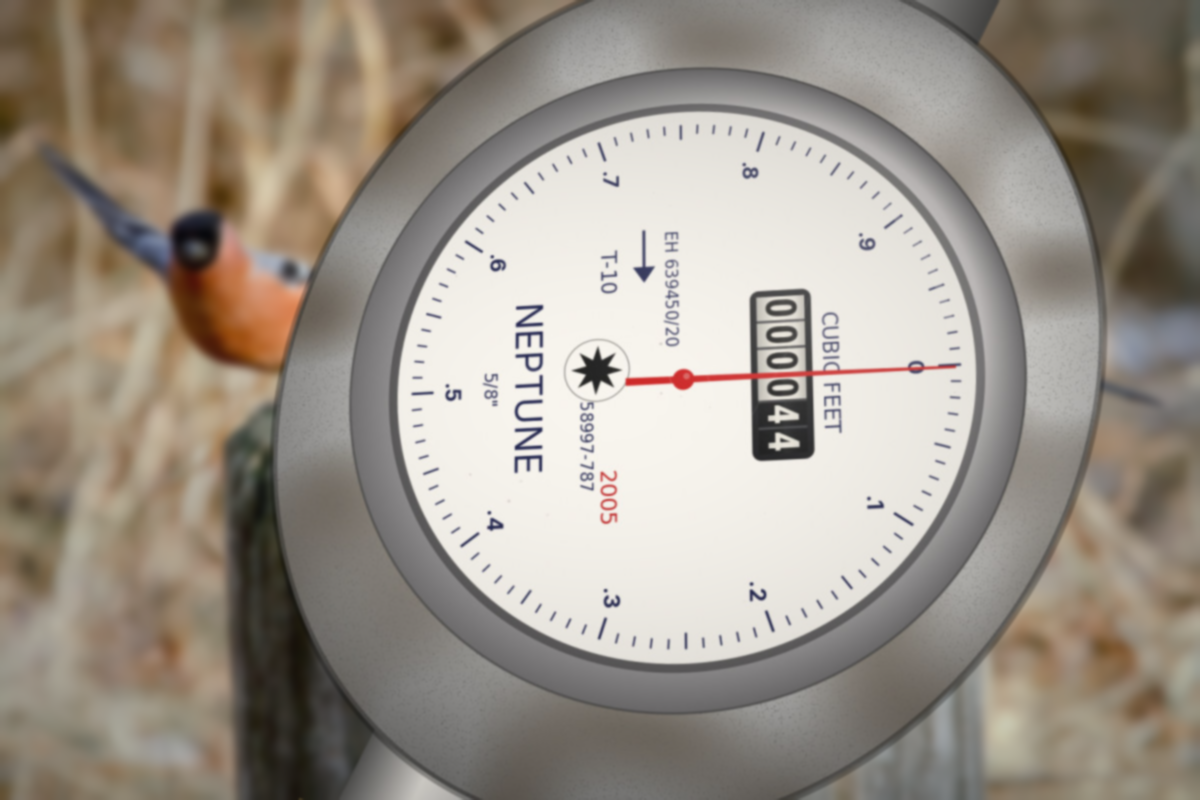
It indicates **44.00** ft³
